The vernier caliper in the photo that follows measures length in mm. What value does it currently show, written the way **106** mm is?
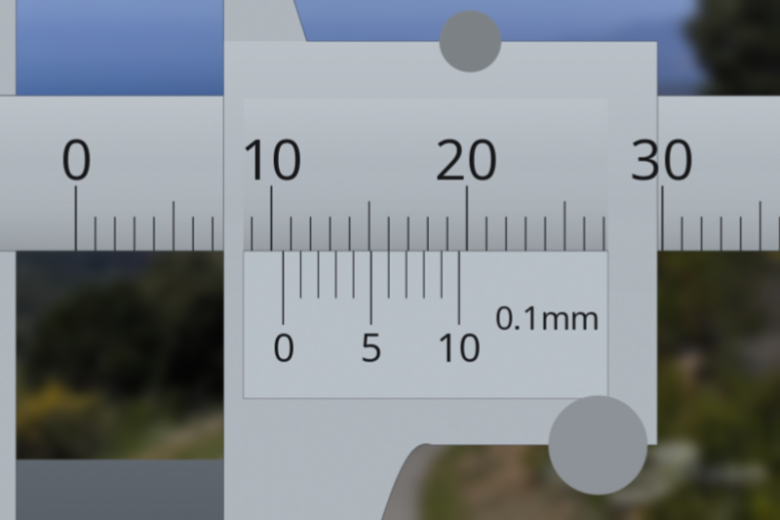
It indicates **10.6** mm
